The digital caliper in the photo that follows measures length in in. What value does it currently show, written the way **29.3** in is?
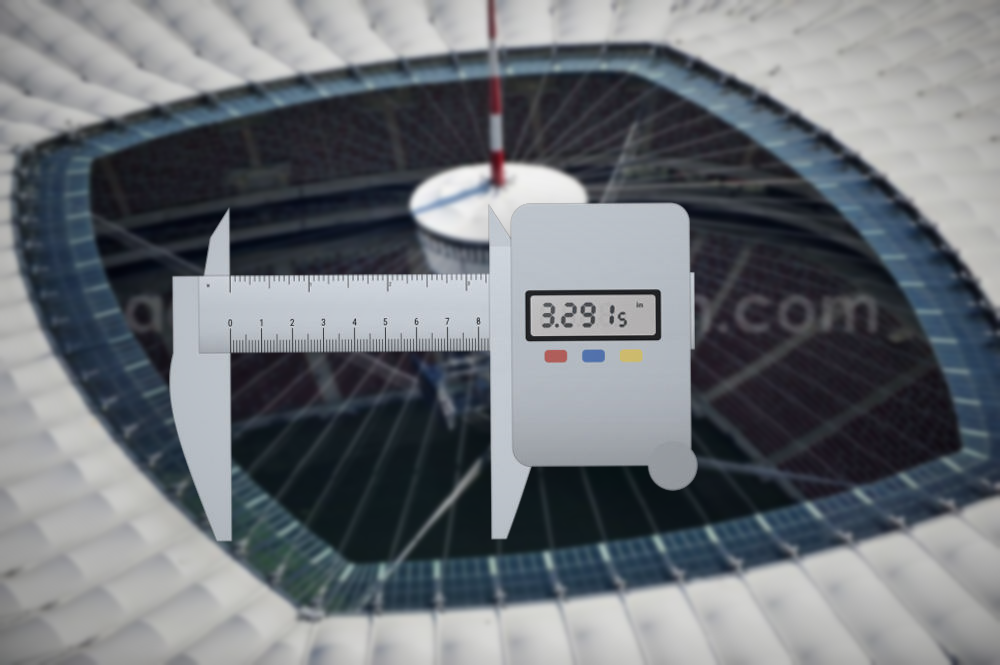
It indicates **3.2915** in
